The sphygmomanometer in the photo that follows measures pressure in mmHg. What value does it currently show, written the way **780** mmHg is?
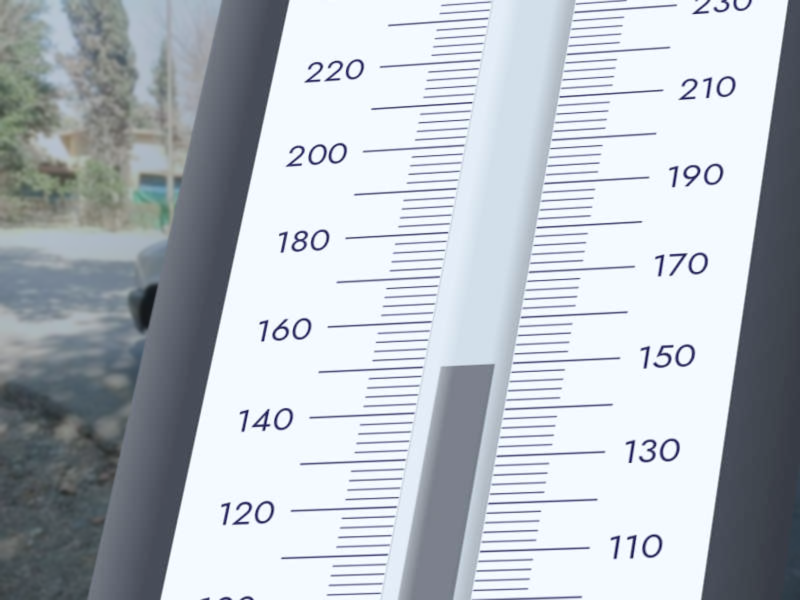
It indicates **150** mmHg
